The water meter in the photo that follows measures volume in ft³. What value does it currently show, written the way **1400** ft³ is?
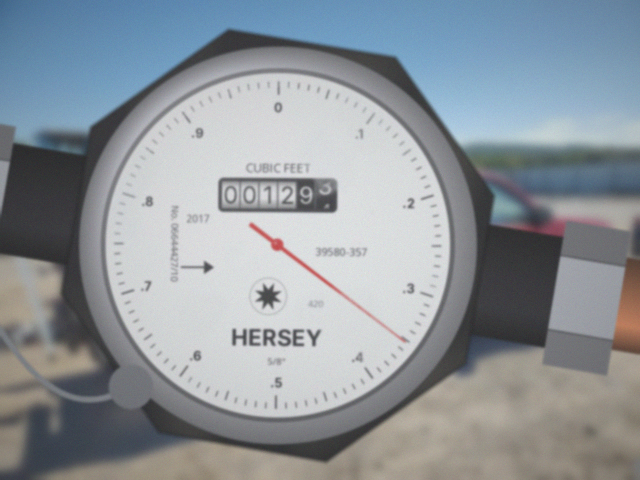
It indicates **1293.35** ft³
